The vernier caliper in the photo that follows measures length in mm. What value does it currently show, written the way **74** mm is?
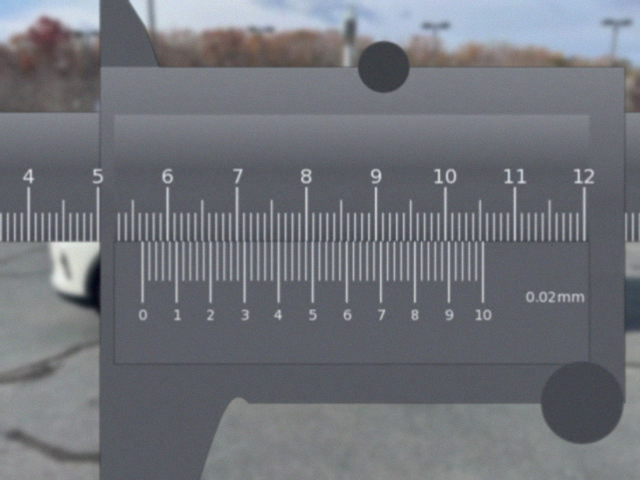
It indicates **56.4** mm
